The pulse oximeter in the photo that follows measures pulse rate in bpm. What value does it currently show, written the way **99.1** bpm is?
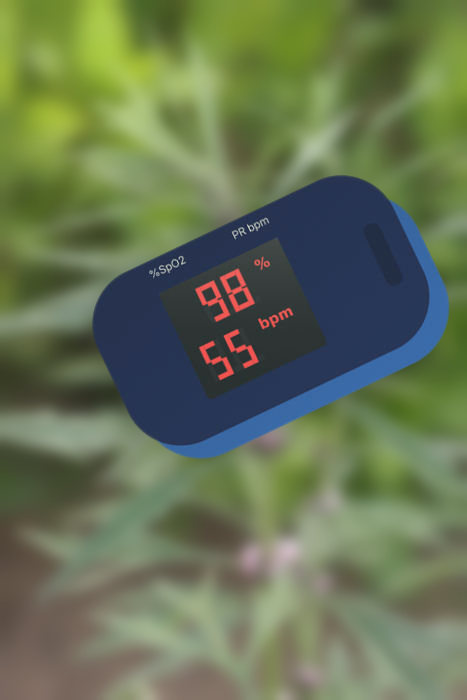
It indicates **55** bpm
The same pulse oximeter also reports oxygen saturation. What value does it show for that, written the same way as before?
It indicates **98** %
